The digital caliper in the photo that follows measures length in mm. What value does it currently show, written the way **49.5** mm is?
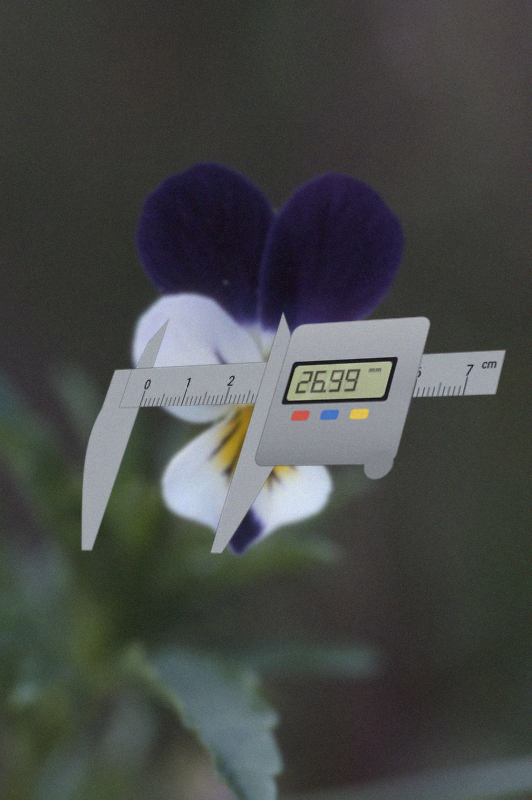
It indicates **26.99** mm
